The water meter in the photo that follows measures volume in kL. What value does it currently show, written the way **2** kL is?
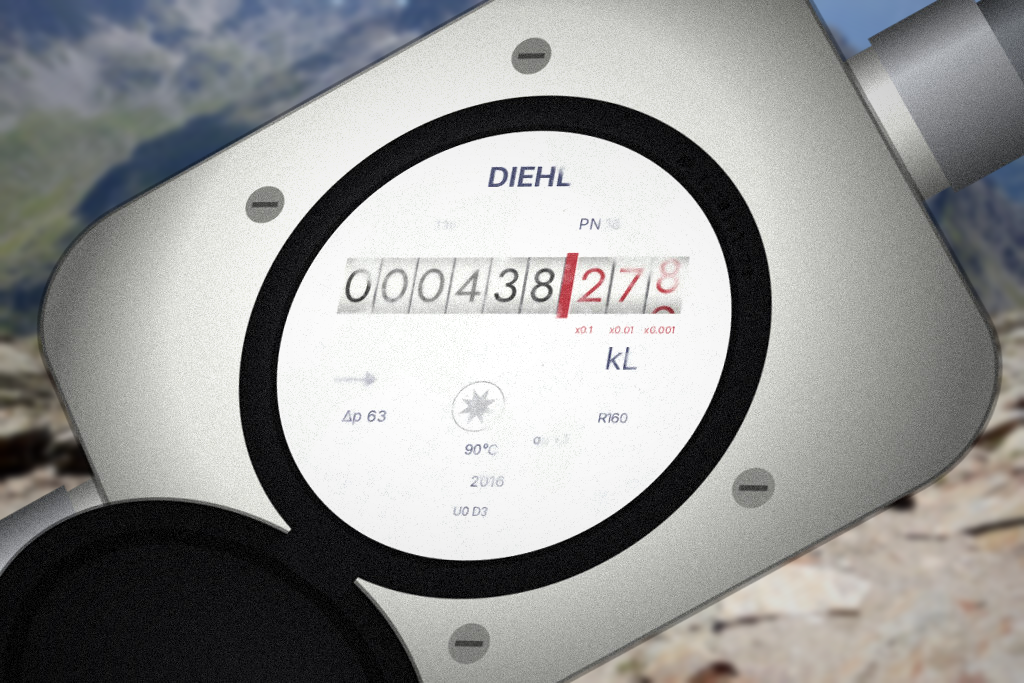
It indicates **438.278** kL
